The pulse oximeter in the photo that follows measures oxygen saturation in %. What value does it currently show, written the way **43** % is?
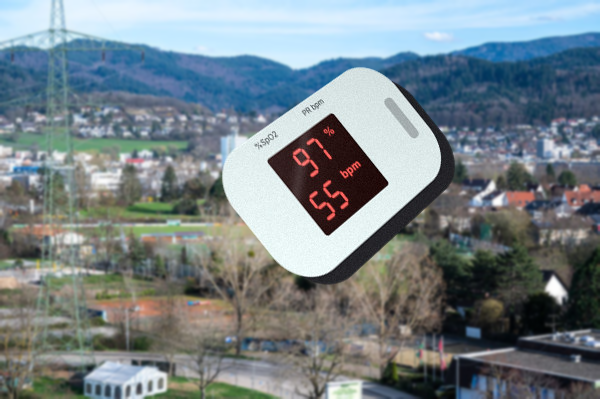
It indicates **97** %
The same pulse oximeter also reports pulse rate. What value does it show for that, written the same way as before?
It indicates **55** bpm
